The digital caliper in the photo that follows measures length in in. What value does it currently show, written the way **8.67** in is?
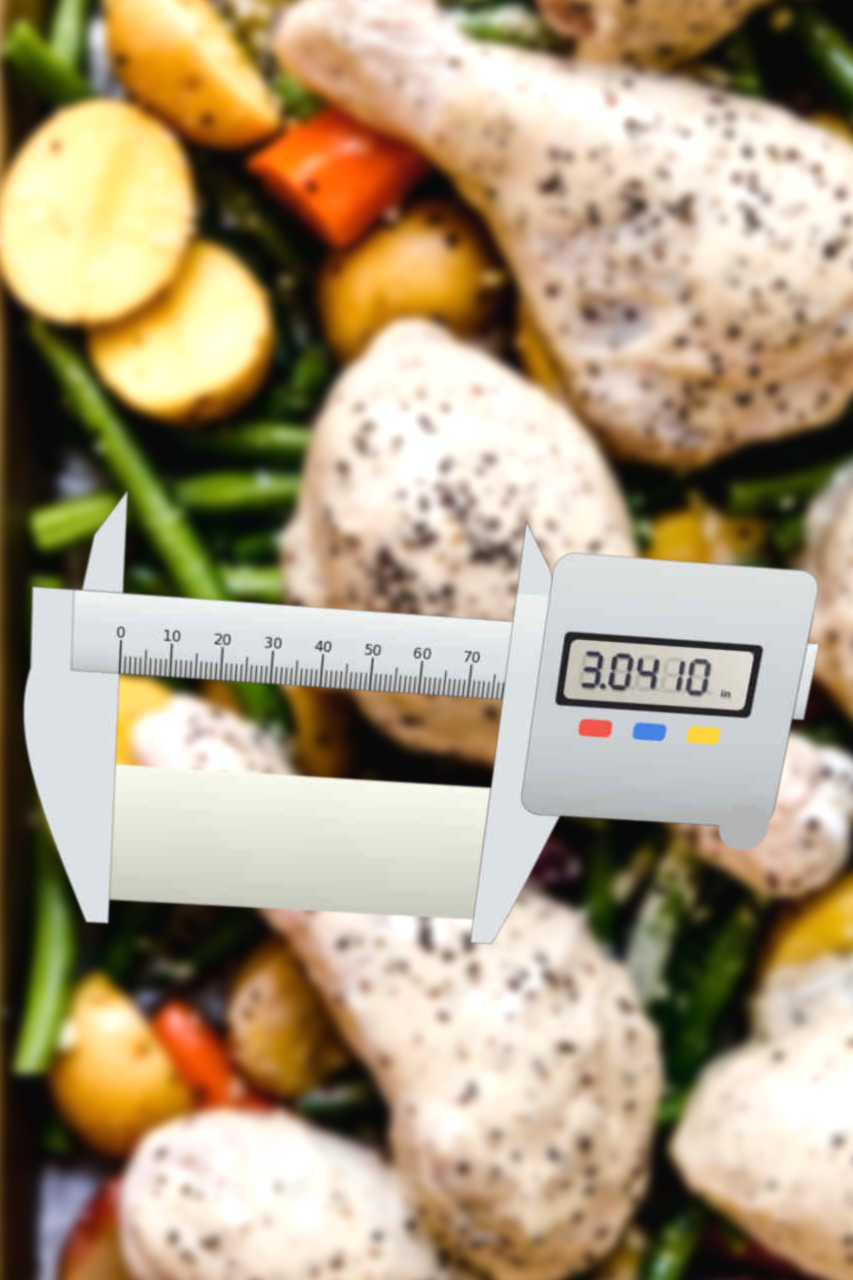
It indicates **3.0410** in
